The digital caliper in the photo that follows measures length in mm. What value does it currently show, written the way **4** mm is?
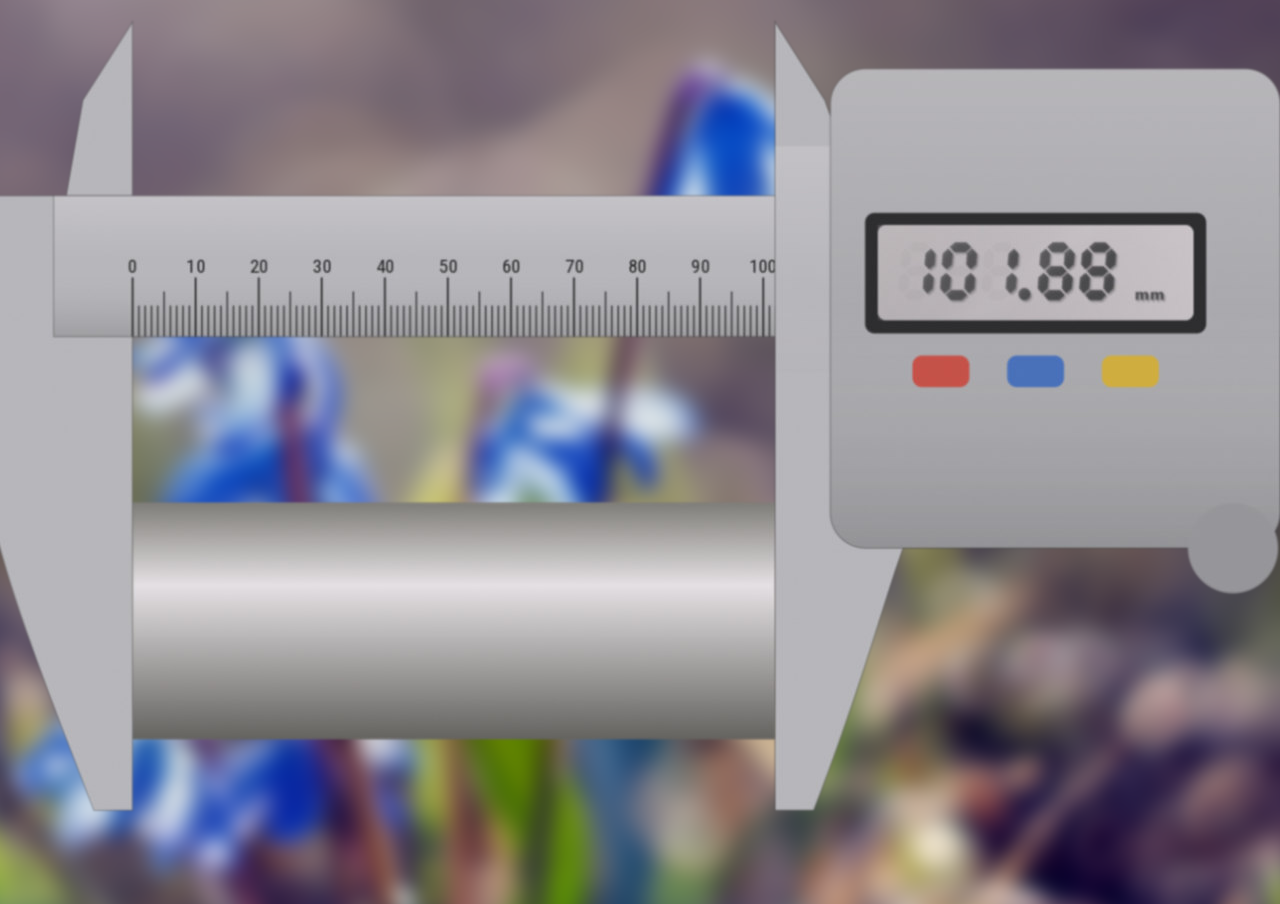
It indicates **101.88** mm
